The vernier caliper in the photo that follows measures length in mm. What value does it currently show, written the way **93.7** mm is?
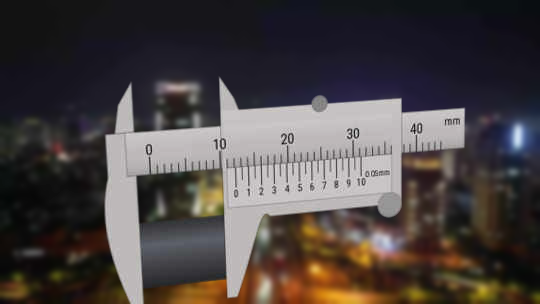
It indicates **12.2** mm
